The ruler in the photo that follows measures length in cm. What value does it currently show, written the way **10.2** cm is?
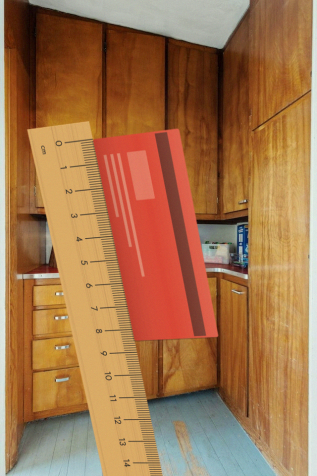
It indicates **8.5** cm
